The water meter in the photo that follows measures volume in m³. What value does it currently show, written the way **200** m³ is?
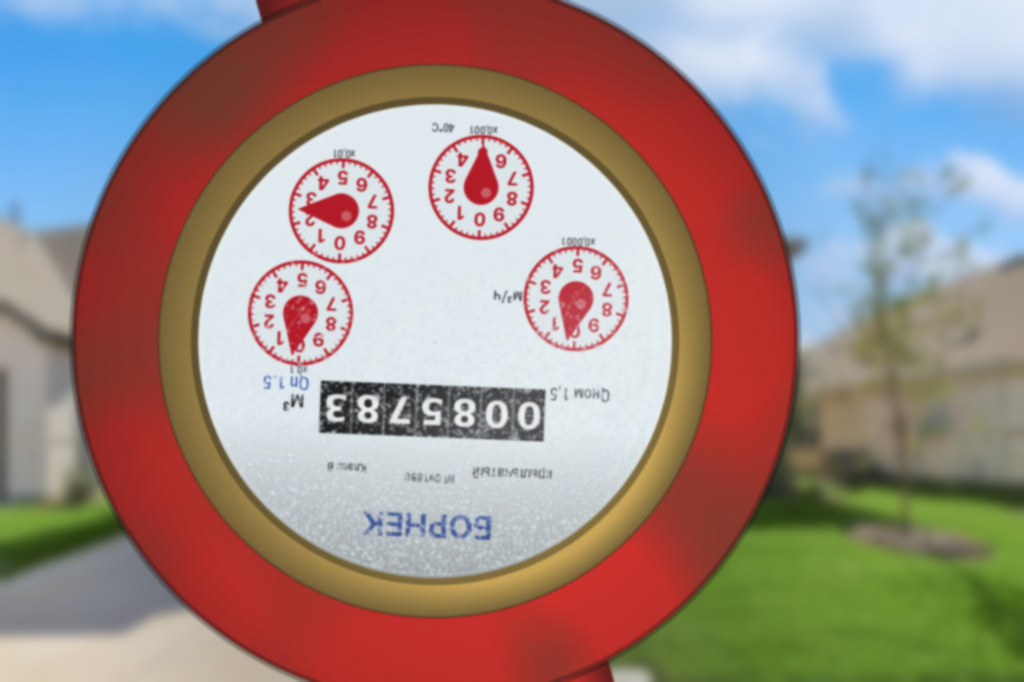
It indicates **85783.0250** m³
